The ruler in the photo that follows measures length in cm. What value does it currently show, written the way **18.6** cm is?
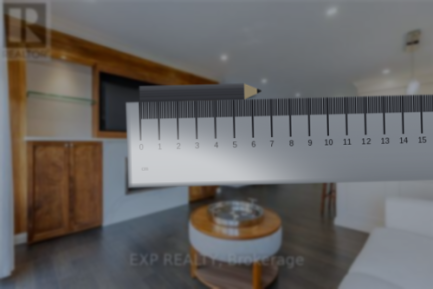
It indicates **6.5** cm
